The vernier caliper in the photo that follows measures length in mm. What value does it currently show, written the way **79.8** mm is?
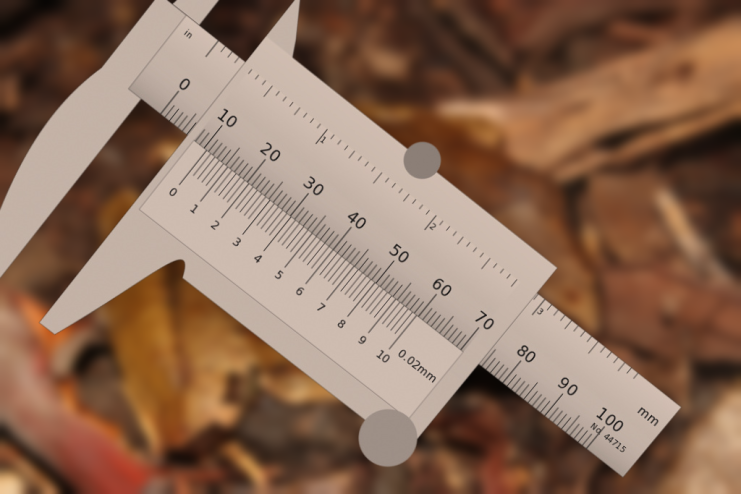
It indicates **10.6** mm
